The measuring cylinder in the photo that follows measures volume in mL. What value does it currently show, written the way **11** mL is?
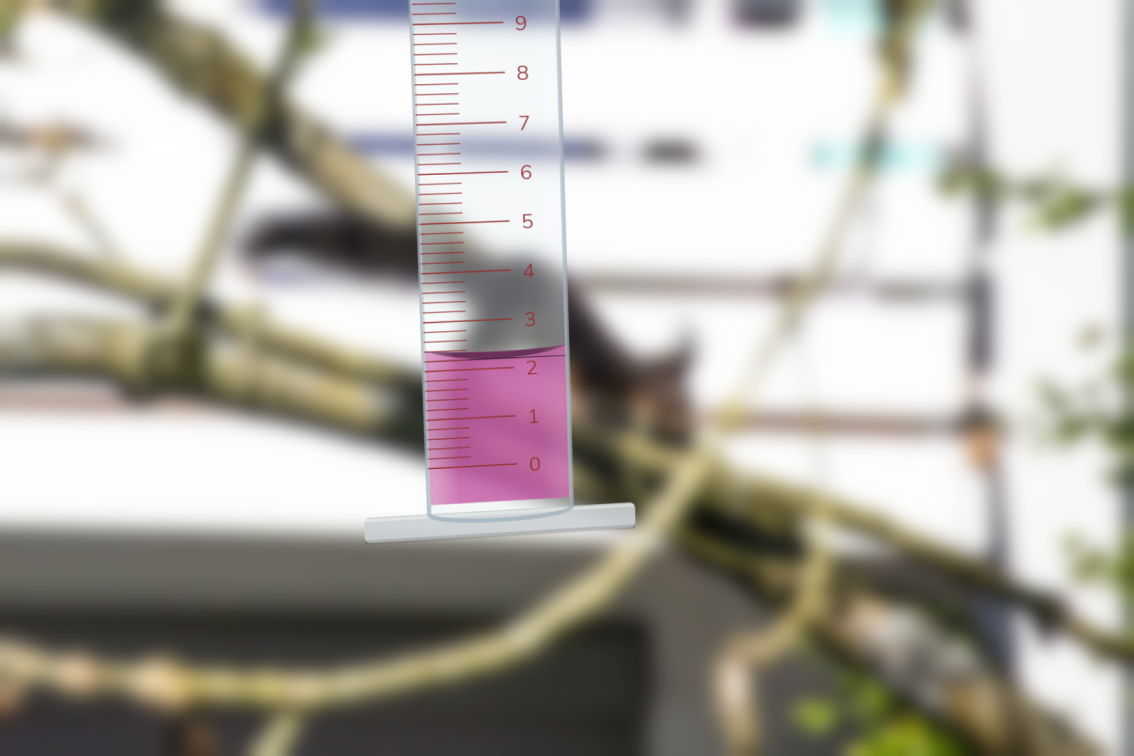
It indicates **2.2** mL
